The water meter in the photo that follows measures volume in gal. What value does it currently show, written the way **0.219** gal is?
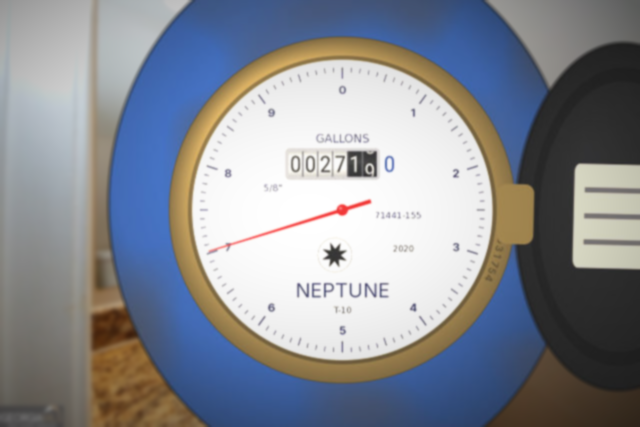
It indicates **27187.0** gal
